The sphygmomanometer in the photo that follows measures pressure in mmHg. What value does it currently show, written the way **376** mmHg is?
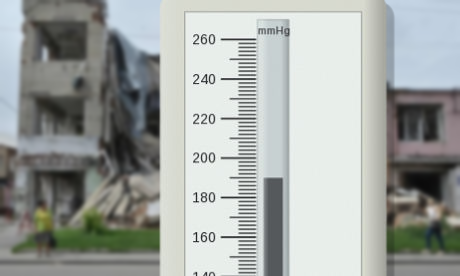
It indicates **190** mmHg
